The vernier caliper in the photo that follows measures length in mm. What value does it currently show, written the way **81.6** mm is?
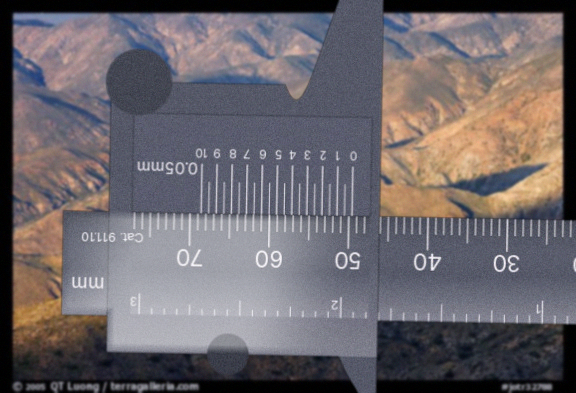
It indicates **49.6** mm
